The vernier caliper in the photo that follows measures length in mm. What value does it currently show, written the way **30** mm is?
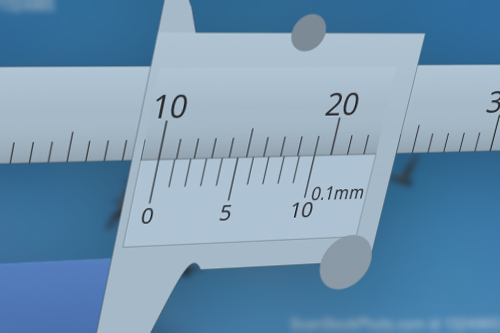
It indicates **10.0** mm
